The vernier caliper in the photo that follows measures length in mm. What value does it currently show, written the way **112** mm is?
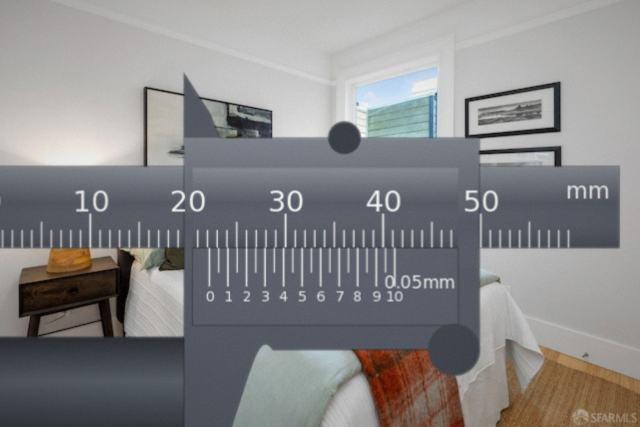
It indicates **22.2** mm
